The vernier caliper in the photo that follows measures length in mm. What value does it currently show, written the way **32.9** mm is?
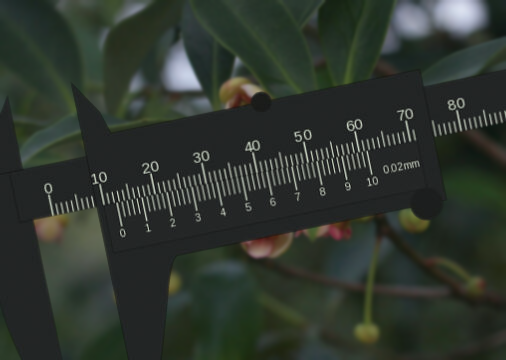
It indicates **12.5** mm
